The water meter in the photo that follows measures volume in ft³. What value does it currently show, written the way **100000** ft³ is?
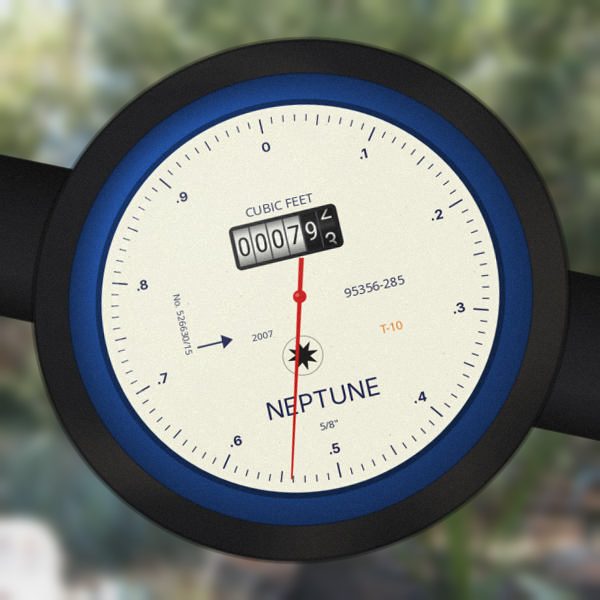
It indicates **792.54** ft³
